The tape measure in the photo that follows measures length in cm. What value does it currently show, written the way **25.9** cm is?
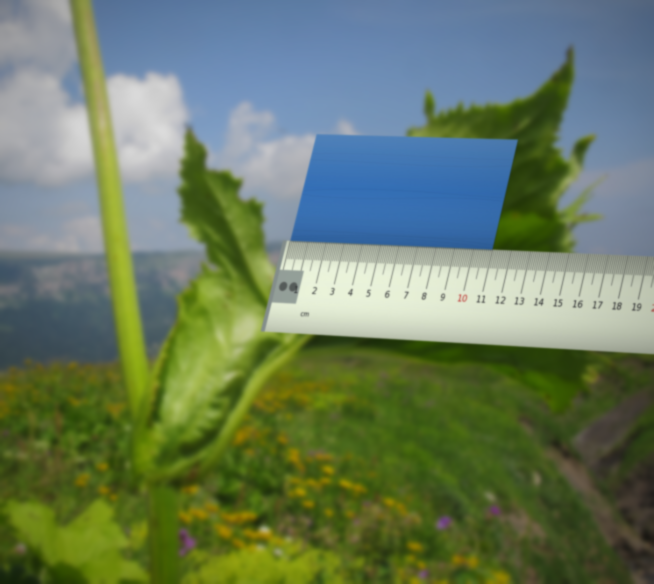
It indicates **11** cm
